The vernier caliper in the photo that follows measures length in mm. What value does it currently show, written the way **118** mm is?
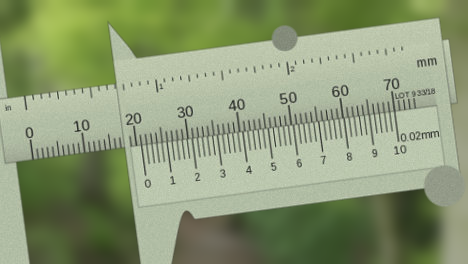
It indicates **21.0** mm
